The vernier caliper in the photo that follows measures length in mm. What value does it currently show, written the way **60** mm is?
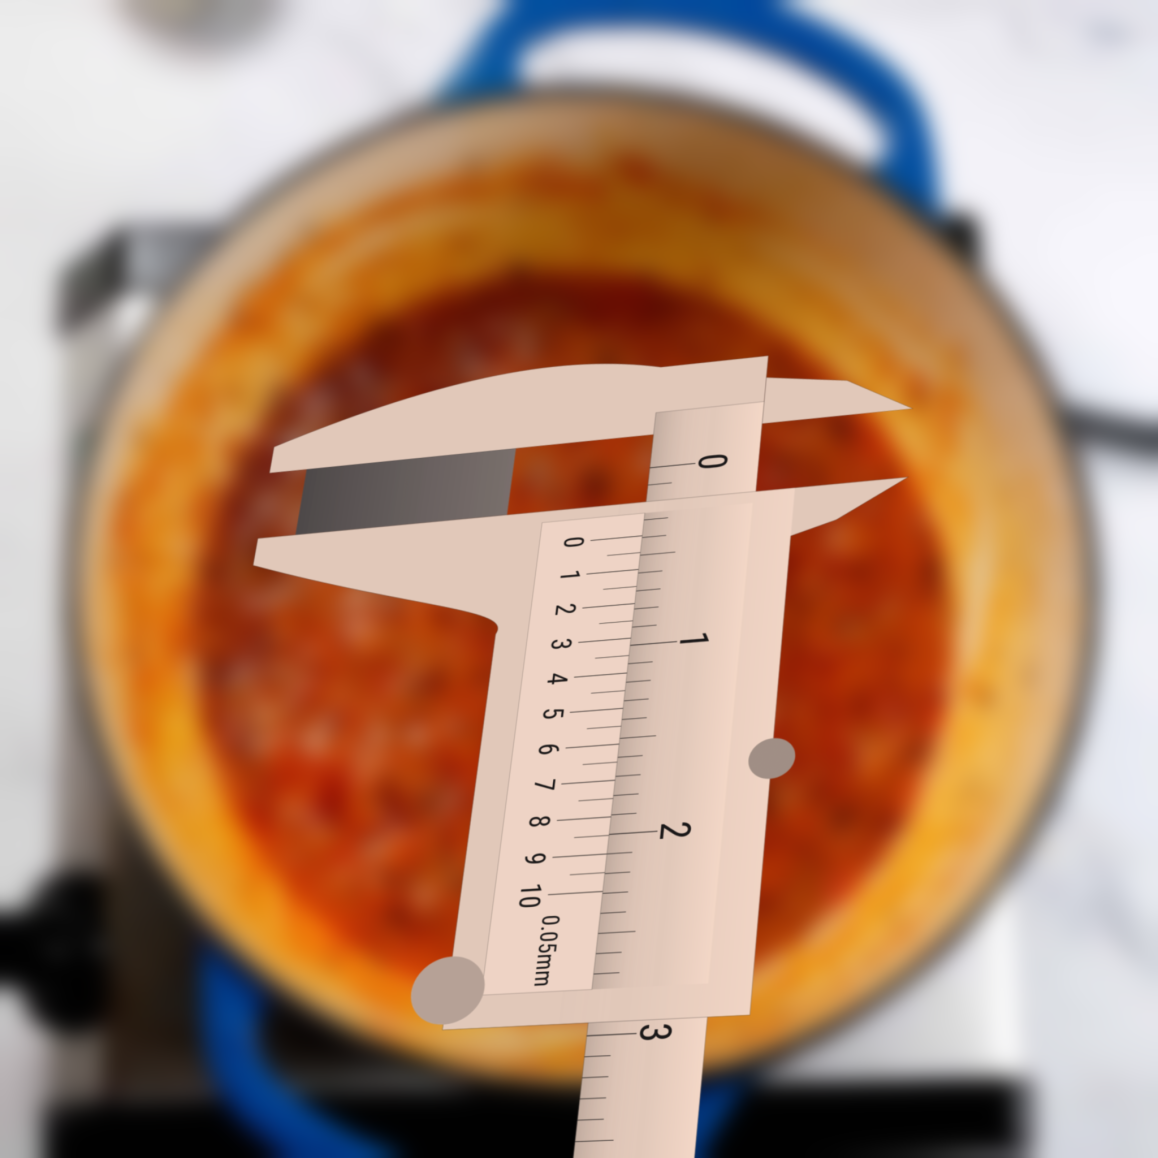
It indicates **3.9** mm
